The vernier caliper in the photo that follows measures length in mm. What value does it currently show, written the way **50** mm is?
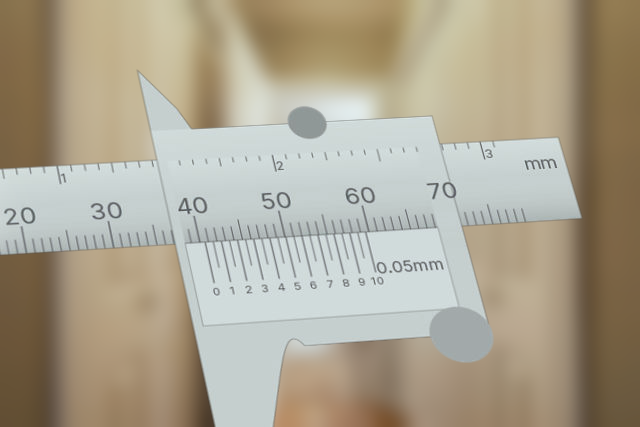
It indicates **40.6** mm
